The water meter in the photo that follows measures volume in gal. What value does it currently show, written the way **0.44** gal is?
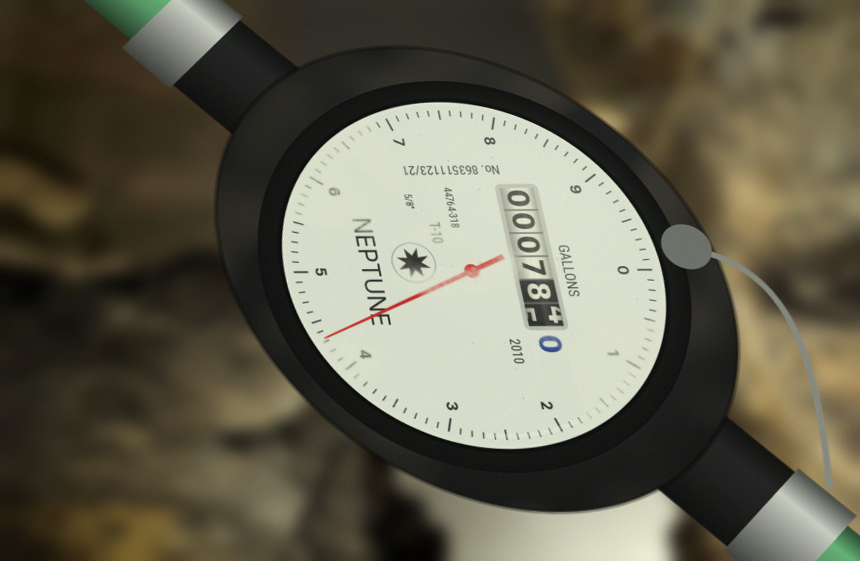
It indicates **7844.3** gal
